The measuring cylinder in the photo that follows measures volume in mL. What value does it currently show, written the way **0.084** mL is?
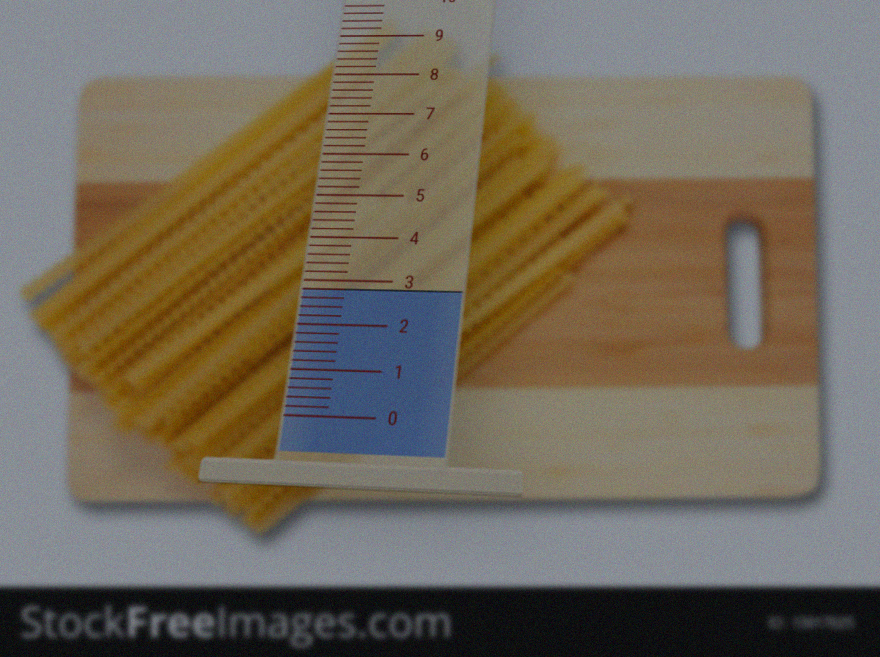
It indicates **2.8** mL
